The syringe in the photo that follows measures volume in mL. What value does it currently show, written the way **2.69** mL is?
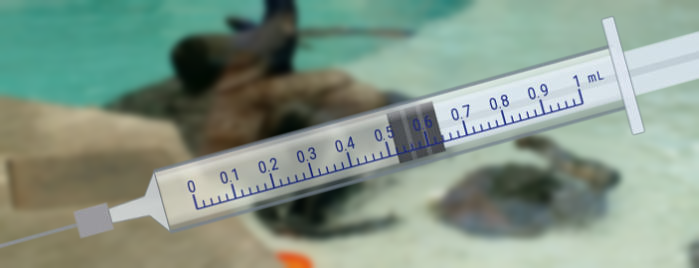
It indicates **0.52** mL
